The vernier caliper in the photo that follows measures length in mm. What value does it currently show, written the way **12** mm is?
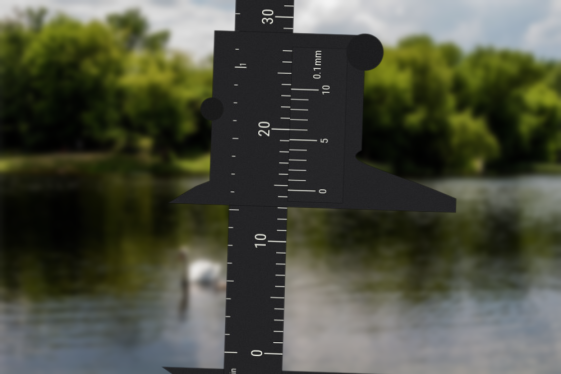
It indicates **14.6** mm
